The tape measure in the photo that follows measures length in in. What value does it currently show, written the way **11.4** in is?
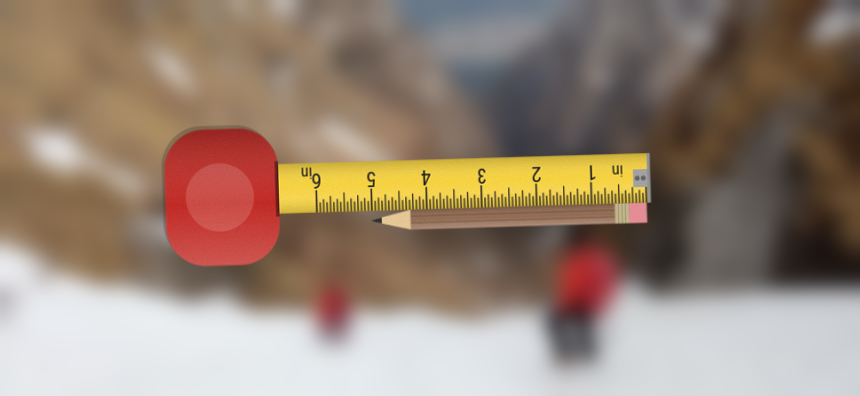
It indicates **5** in
